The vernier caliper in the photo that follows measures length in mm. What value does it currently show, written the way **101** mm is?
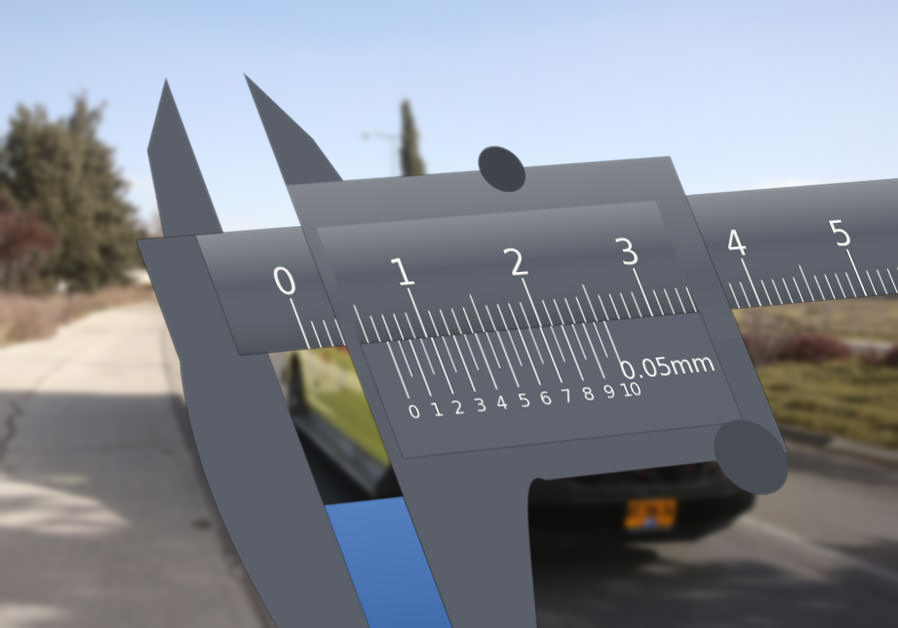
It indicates **6.6** mm
